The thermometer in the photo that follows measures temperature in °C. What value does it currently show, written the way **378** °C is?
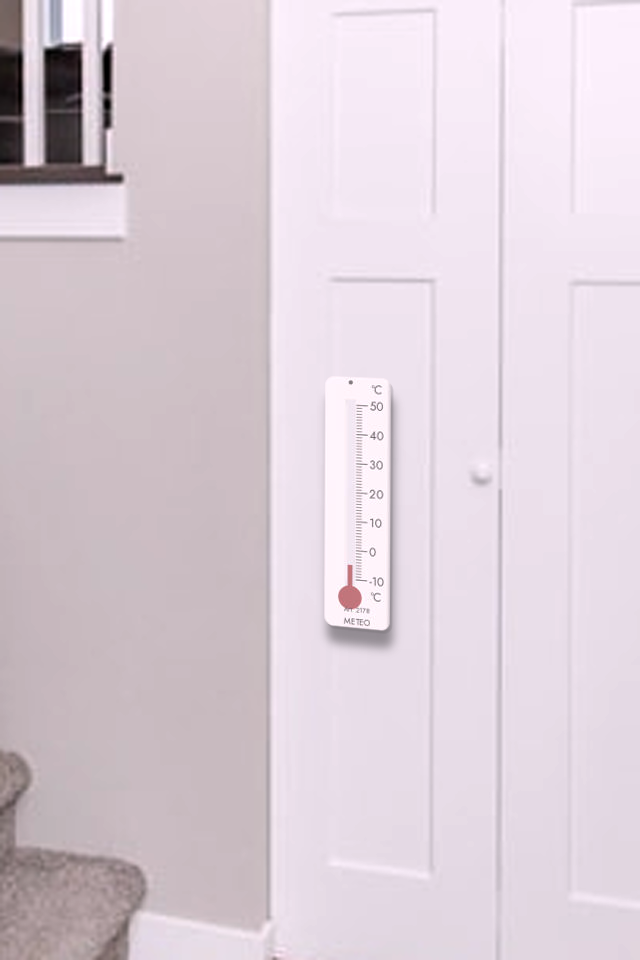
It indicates **-5** °C
